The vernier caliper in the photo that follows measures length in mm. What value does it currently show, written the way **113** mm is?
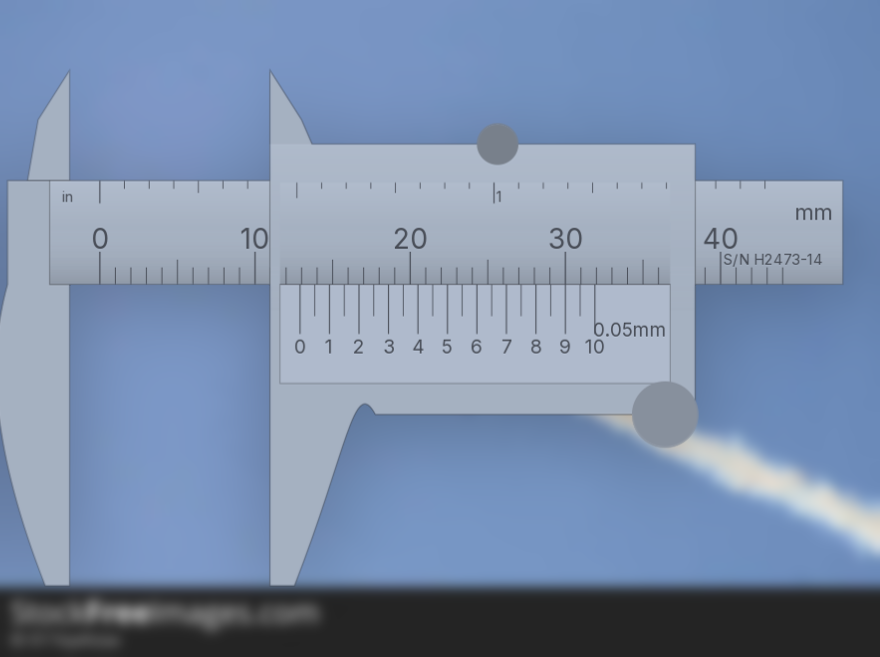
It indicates **12.9** mm
